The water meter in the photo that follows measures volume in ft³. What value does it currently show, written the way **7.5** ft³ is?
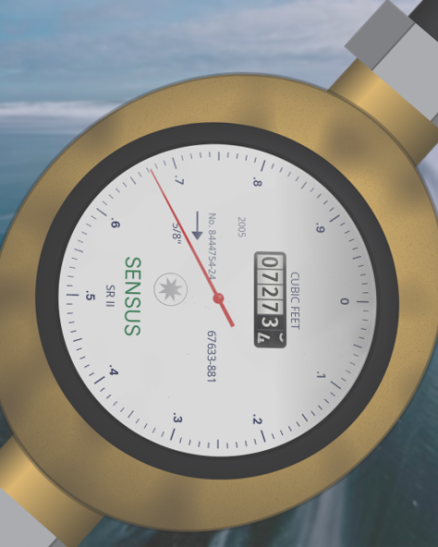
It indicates **72733.67** ft³
